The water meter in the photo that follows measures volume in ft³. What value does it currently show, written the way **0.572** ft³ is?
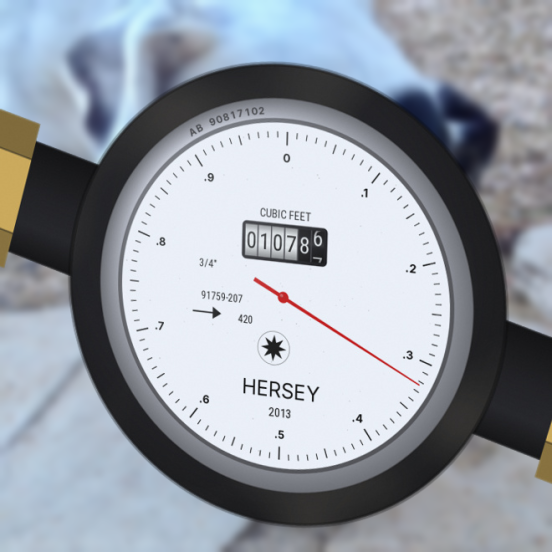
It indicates **10786.32** ft³
